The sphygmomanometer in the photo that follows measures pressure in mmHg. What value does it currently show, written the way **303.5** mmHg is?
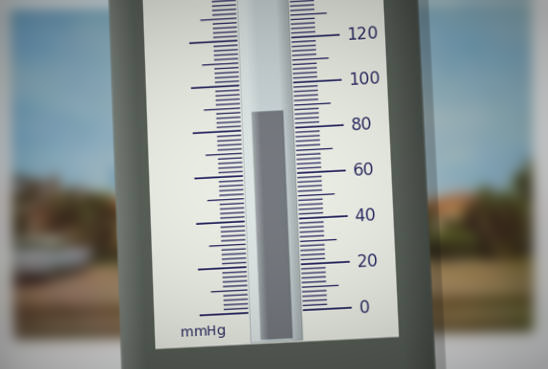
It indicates **88** mmHg
